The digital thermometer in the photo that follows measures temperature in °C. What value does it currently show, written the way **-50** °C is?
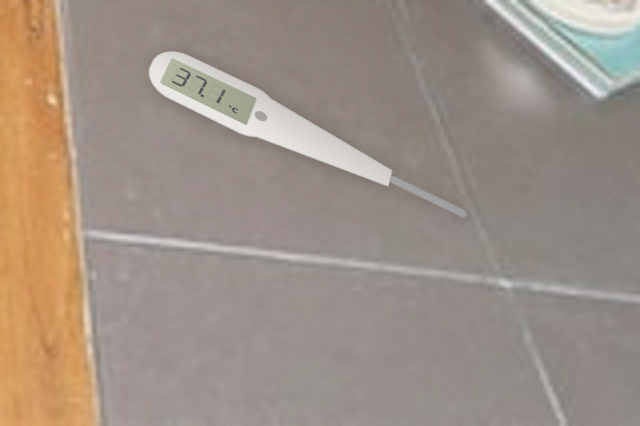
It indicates **37.1** °C
